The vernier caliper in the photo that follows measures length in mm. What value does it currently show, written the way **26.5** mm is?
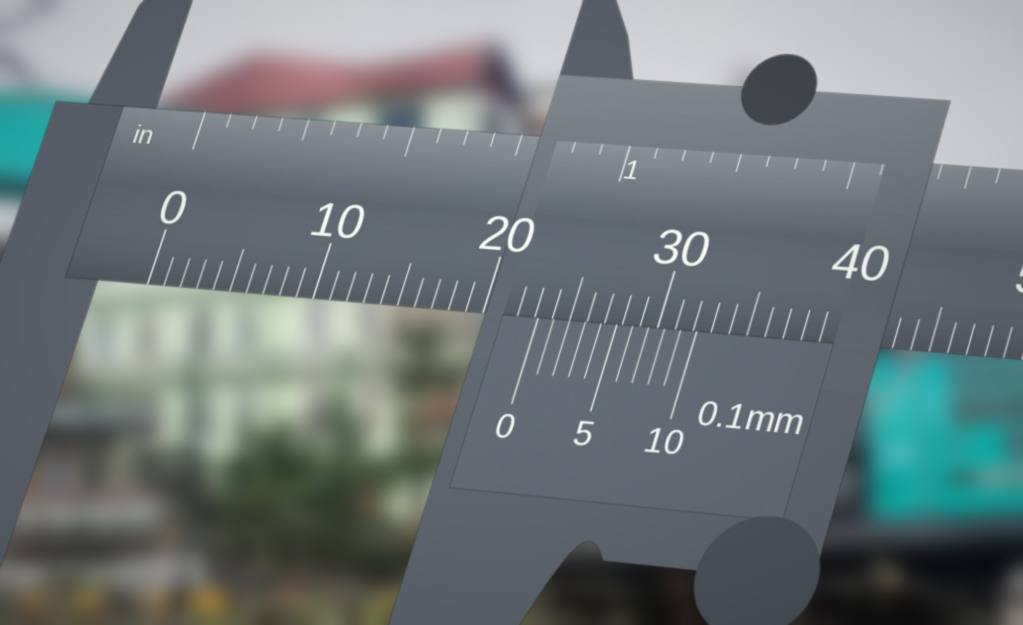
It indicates **23.2** mm
